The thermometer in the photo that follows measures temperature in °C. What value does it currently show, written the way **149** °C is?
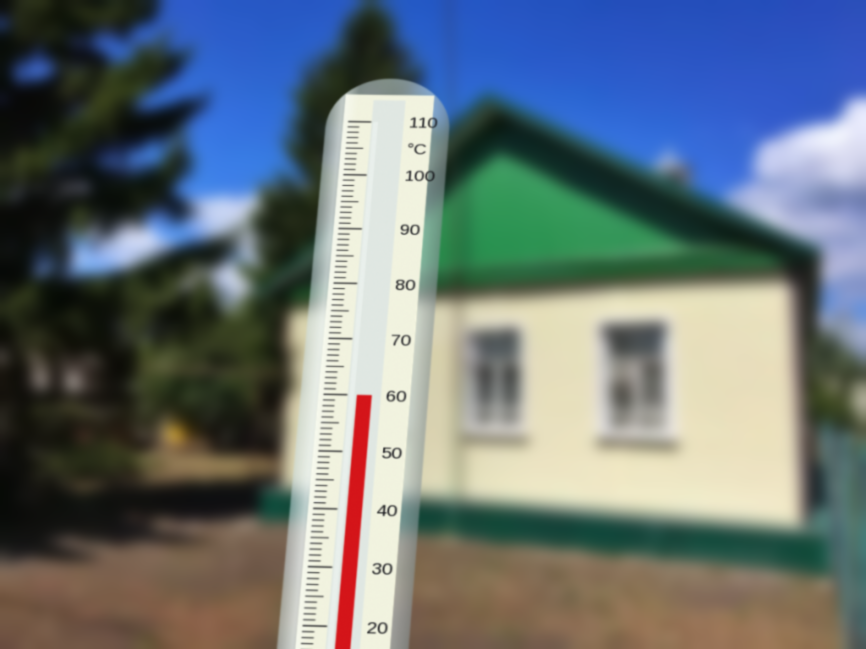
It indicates **60** °C
